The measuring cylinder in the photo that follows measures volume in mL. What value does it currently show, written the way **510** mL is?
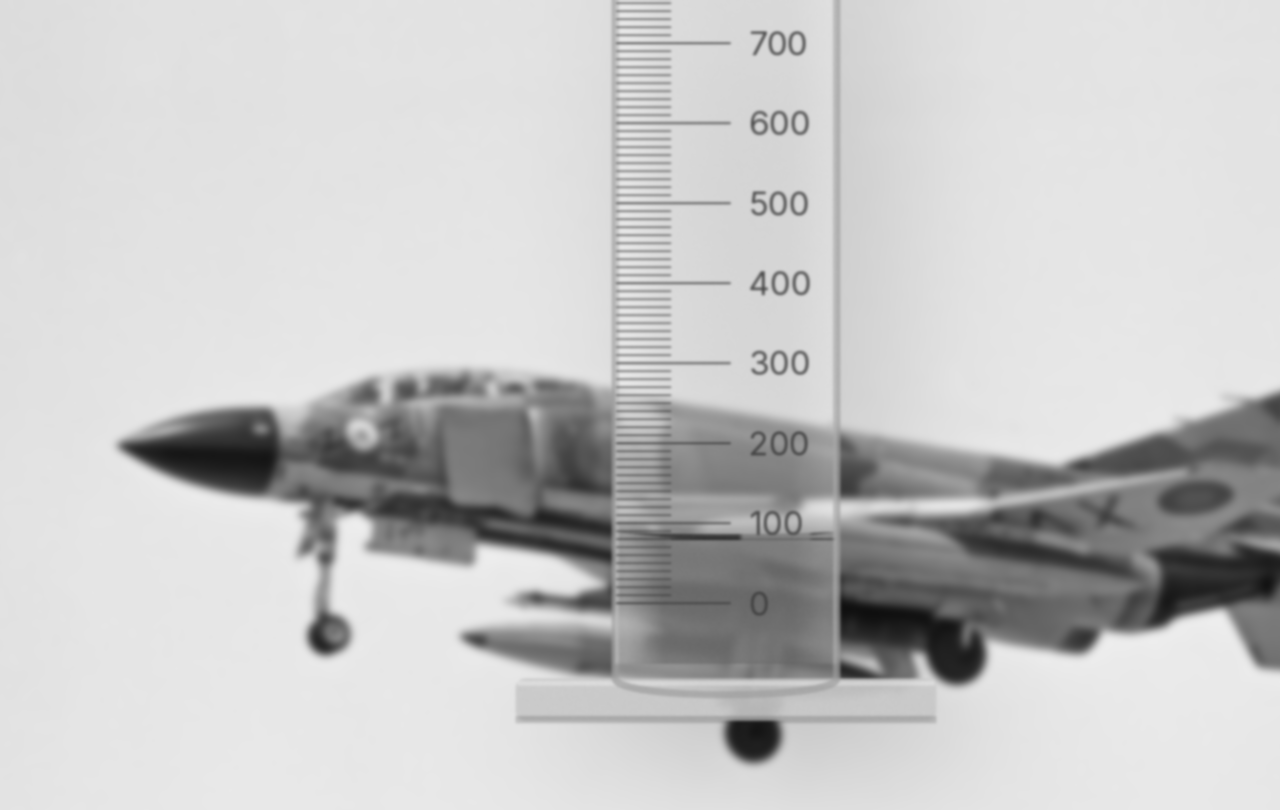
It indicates **80** mL
